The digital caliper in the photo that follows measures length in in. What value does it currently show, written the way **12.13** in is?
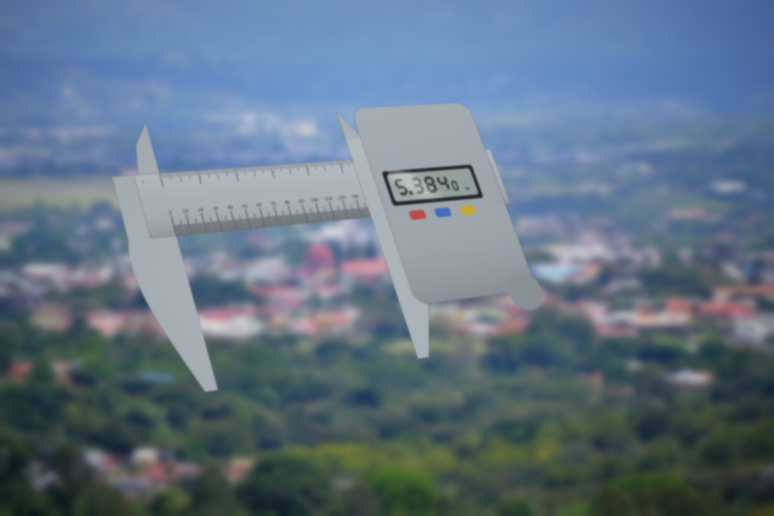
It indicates **5.3840** in
